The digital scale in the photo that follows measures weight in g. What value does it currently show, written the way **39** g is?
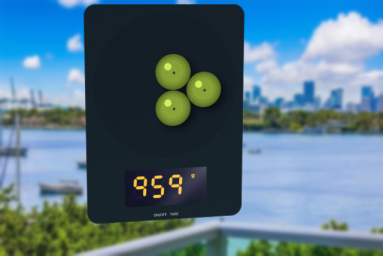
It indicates **959** g
